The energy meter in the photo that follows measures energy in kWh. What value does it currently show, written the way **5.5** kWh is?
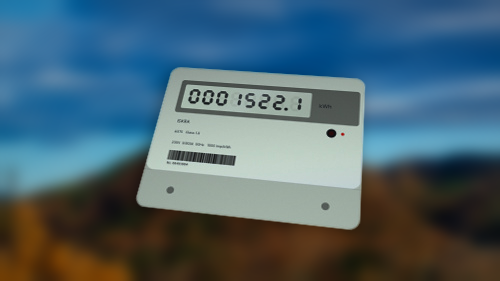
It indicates **1522.1** kWh
